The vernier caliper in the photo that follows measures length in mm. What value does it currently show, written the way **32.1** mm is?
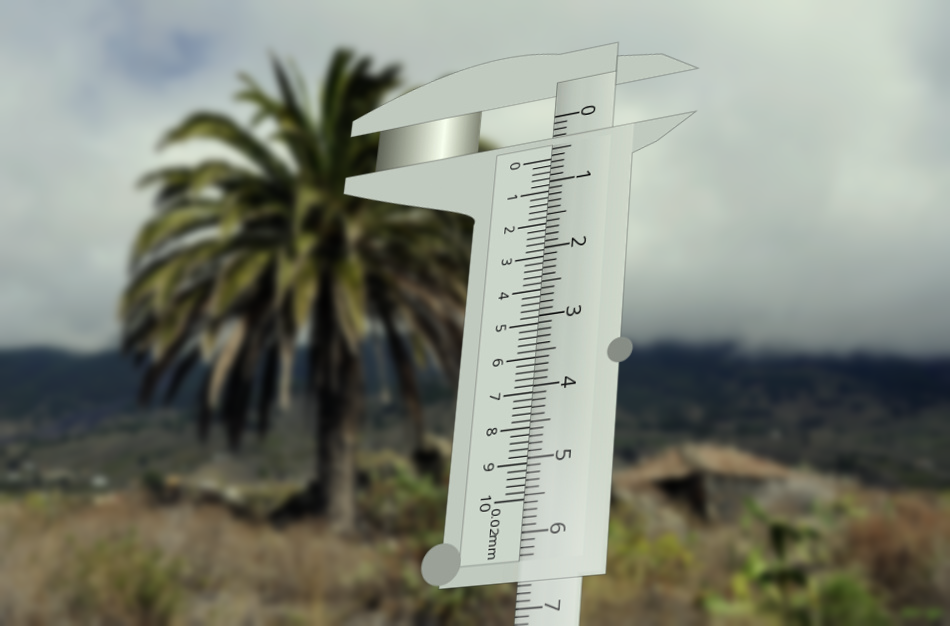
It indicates **6.6** mm
